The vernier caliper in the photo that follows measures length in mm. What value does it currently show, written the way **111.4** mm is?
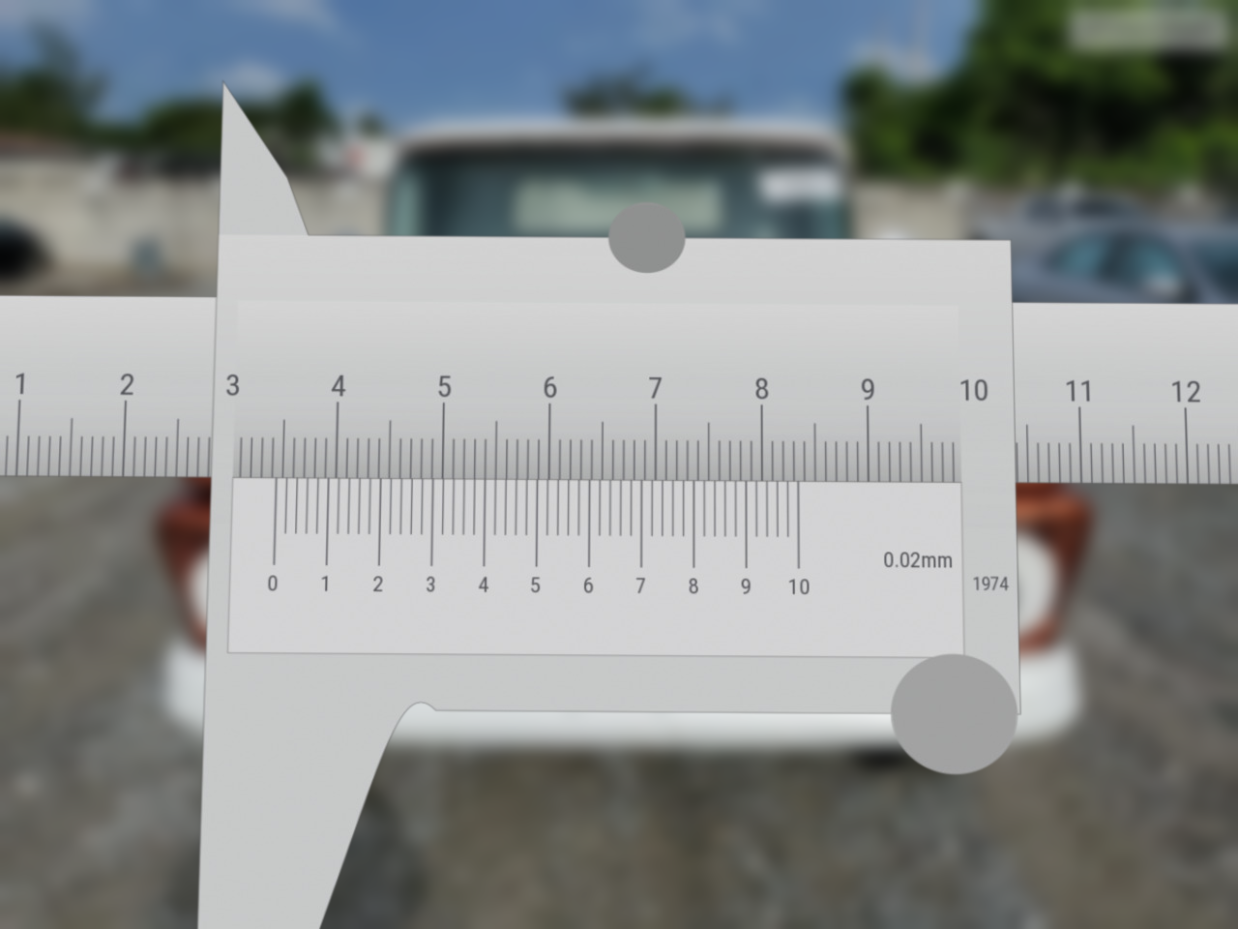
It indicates **34.4** mm
